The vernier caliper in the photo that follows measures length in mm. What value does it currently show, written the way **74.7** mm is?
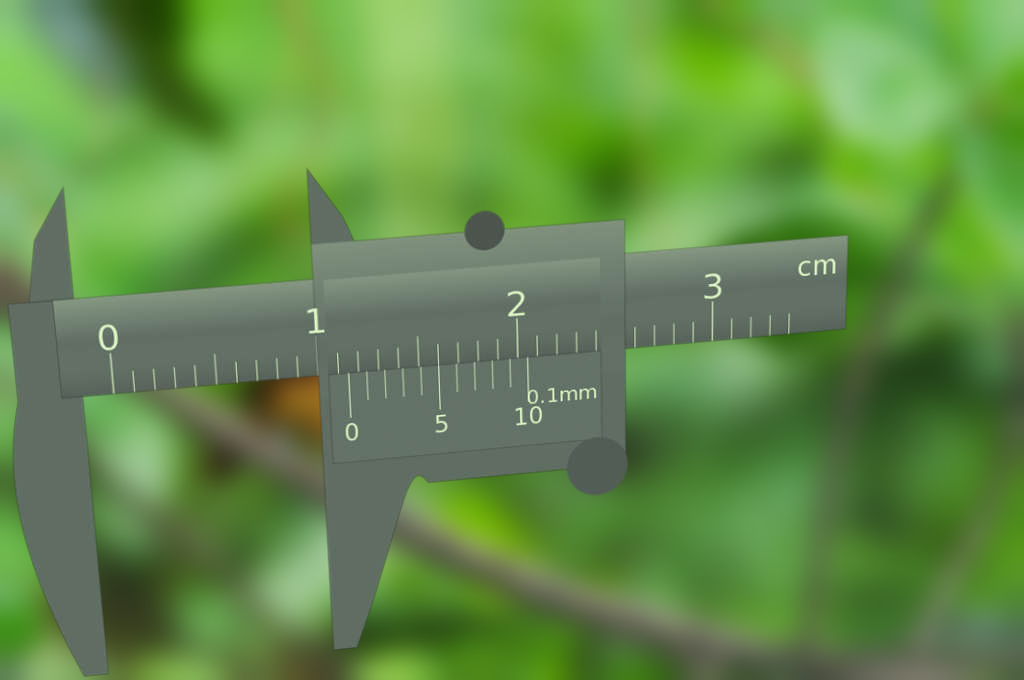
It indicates **11.5** mm
